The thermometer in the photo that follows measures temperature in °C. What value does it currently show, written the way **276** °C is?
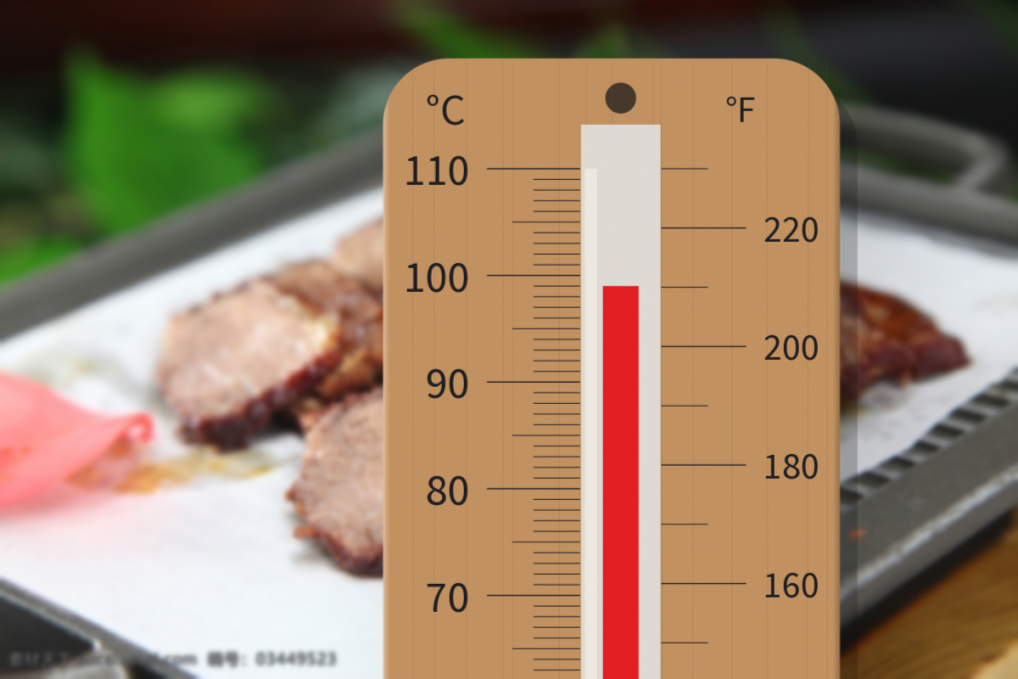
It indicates **99** °C
